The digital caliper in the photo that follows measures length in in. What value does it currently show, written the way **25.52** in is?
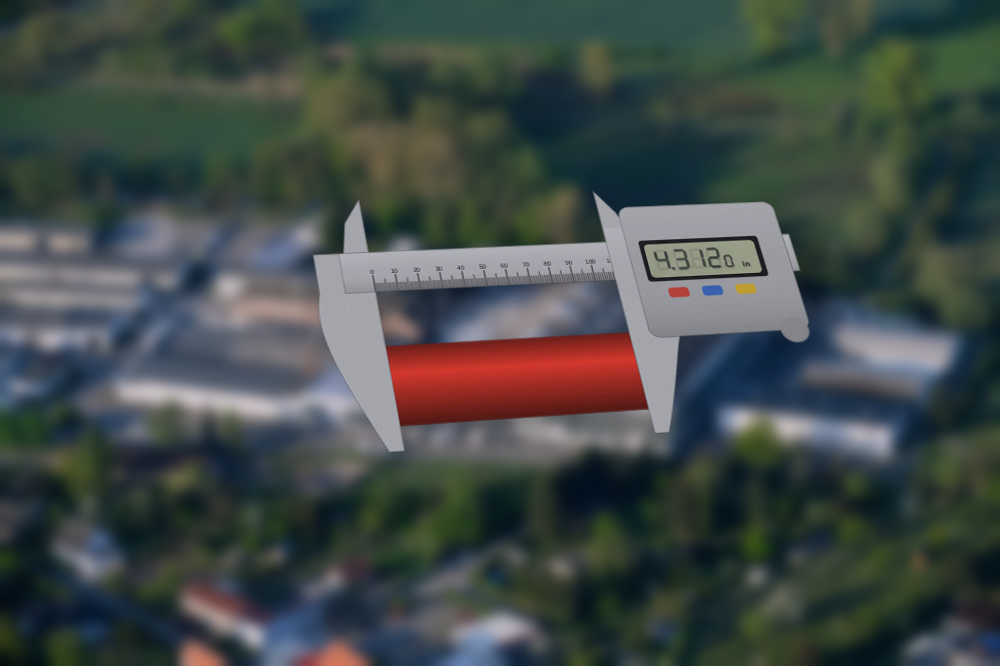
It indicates **4.3120** in
